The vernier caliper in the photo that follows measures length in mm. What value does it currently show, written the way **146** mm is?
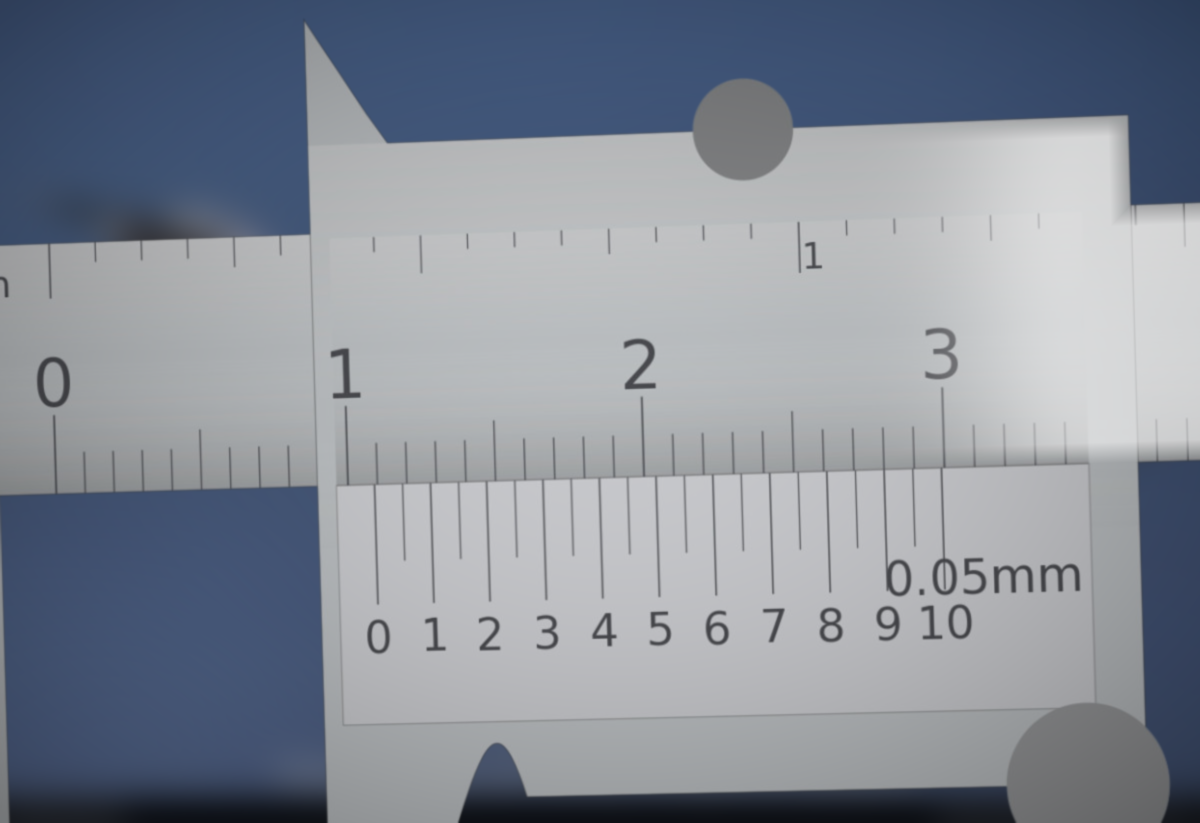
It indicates **10.90** mm
